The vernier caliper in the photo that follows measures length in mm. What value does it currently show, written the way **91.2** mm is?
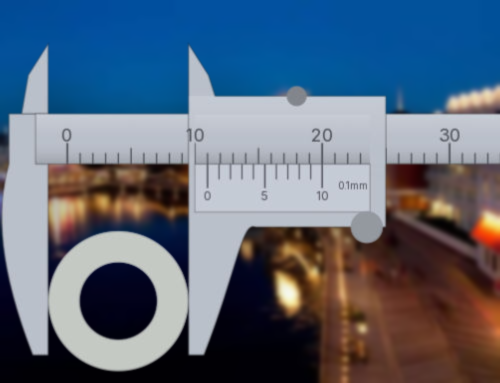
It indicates **11.0** mm
